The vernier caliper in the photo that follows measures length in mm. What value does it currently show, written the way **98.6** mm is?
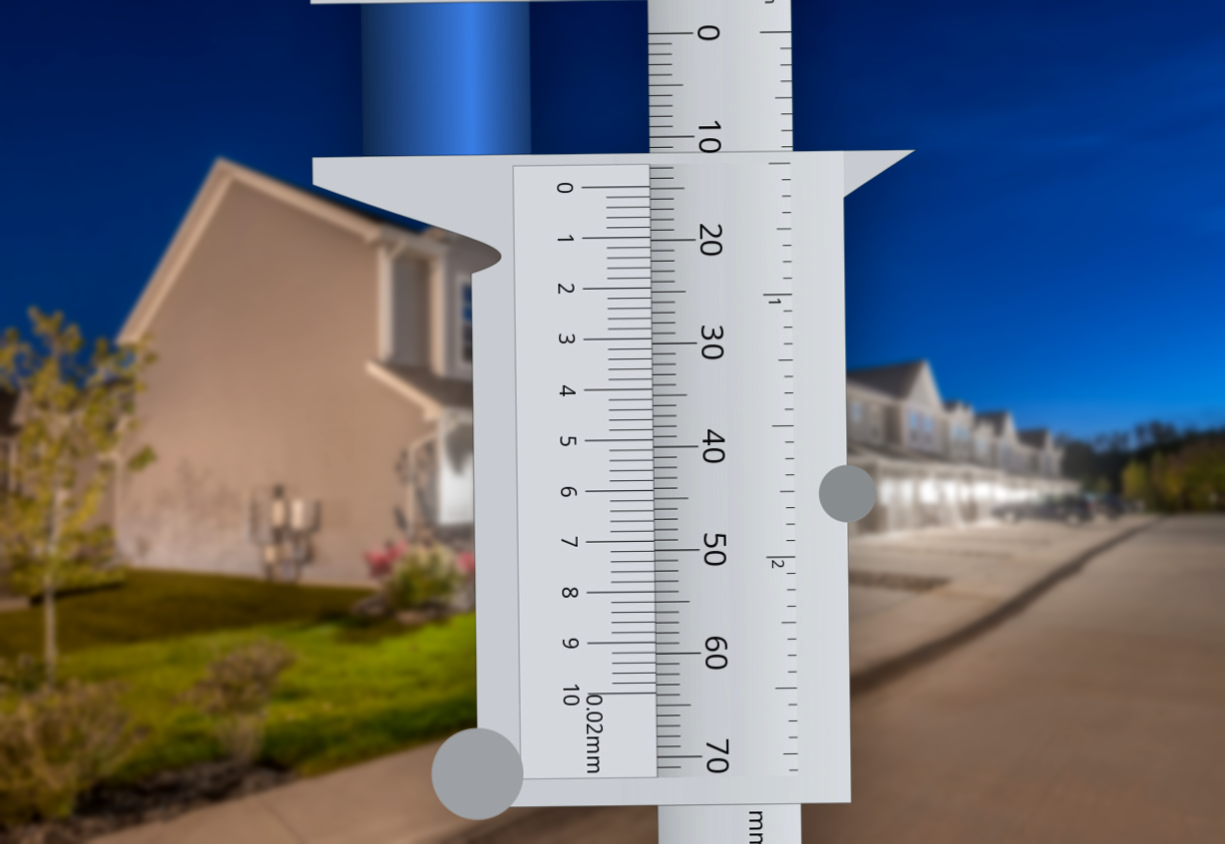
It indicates **14.8** mm
